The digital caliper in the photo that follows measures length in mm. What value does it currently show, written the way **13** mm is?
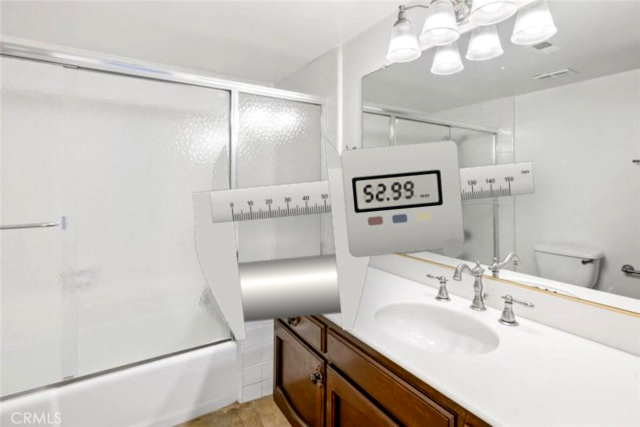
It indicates **52.99** mm
